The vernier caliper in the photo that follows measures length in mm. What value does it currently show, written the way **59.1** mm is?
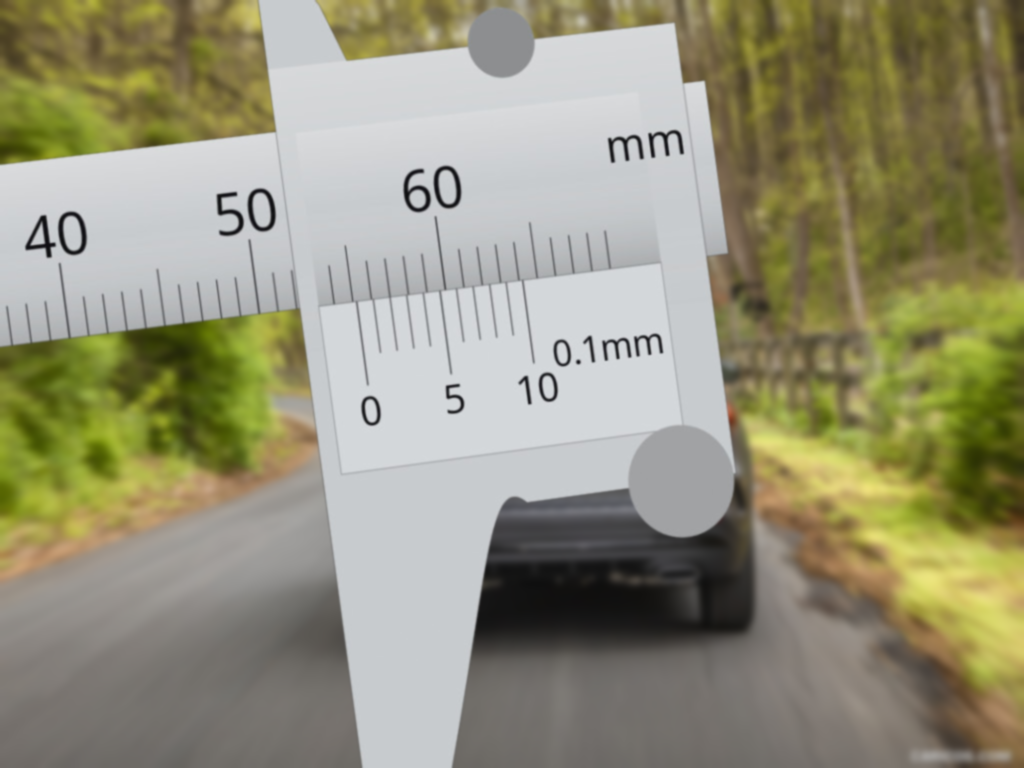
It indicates **55.2** mm
